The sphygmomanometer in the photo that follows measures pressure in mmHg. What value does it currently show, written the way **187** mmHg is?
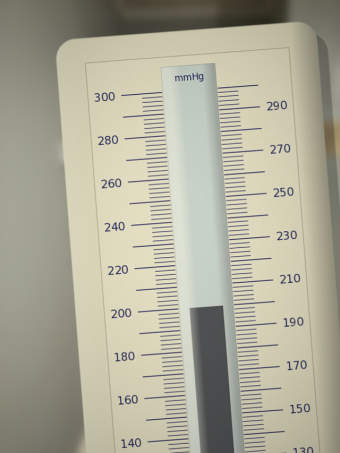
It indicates **200** mmHg
